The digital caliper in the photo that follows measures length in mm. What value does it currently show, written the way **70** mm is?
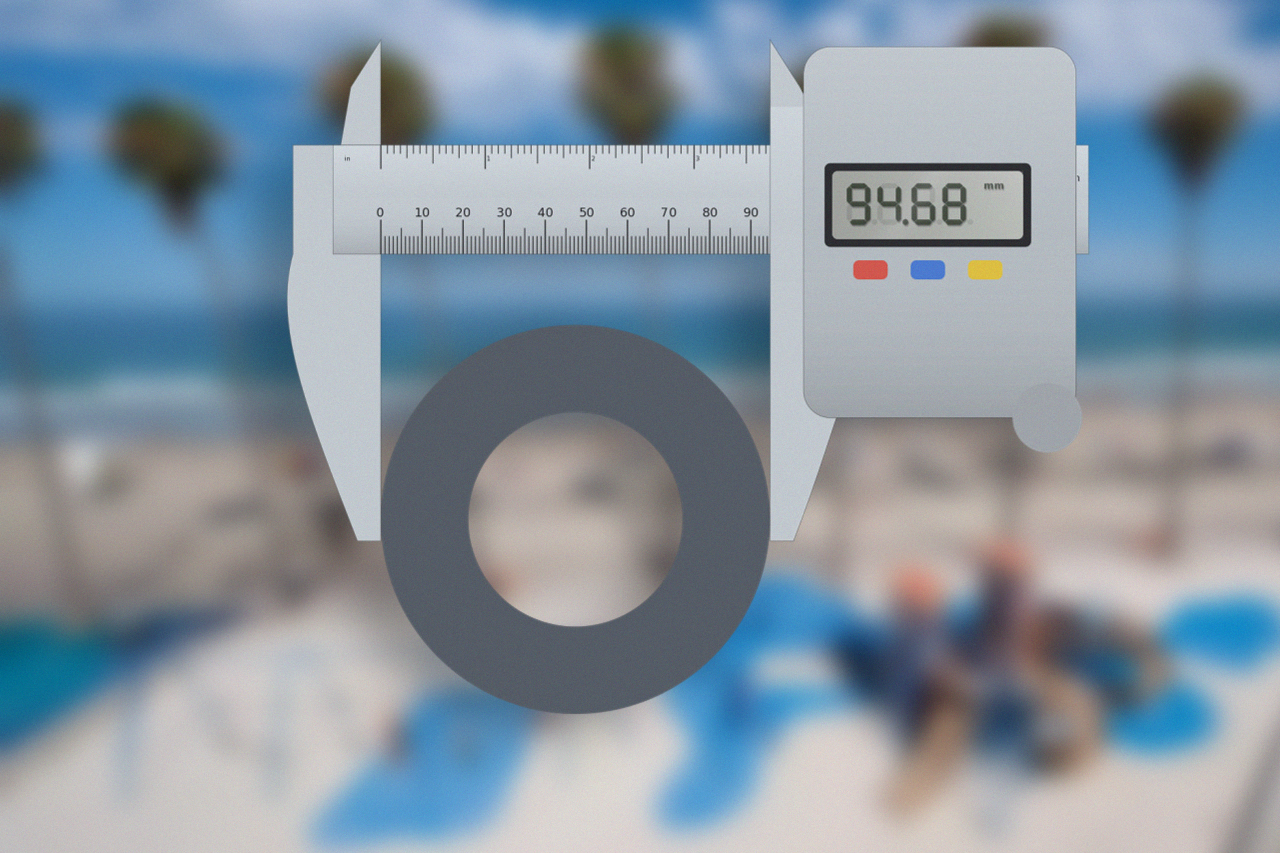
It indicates **94.68** mm
